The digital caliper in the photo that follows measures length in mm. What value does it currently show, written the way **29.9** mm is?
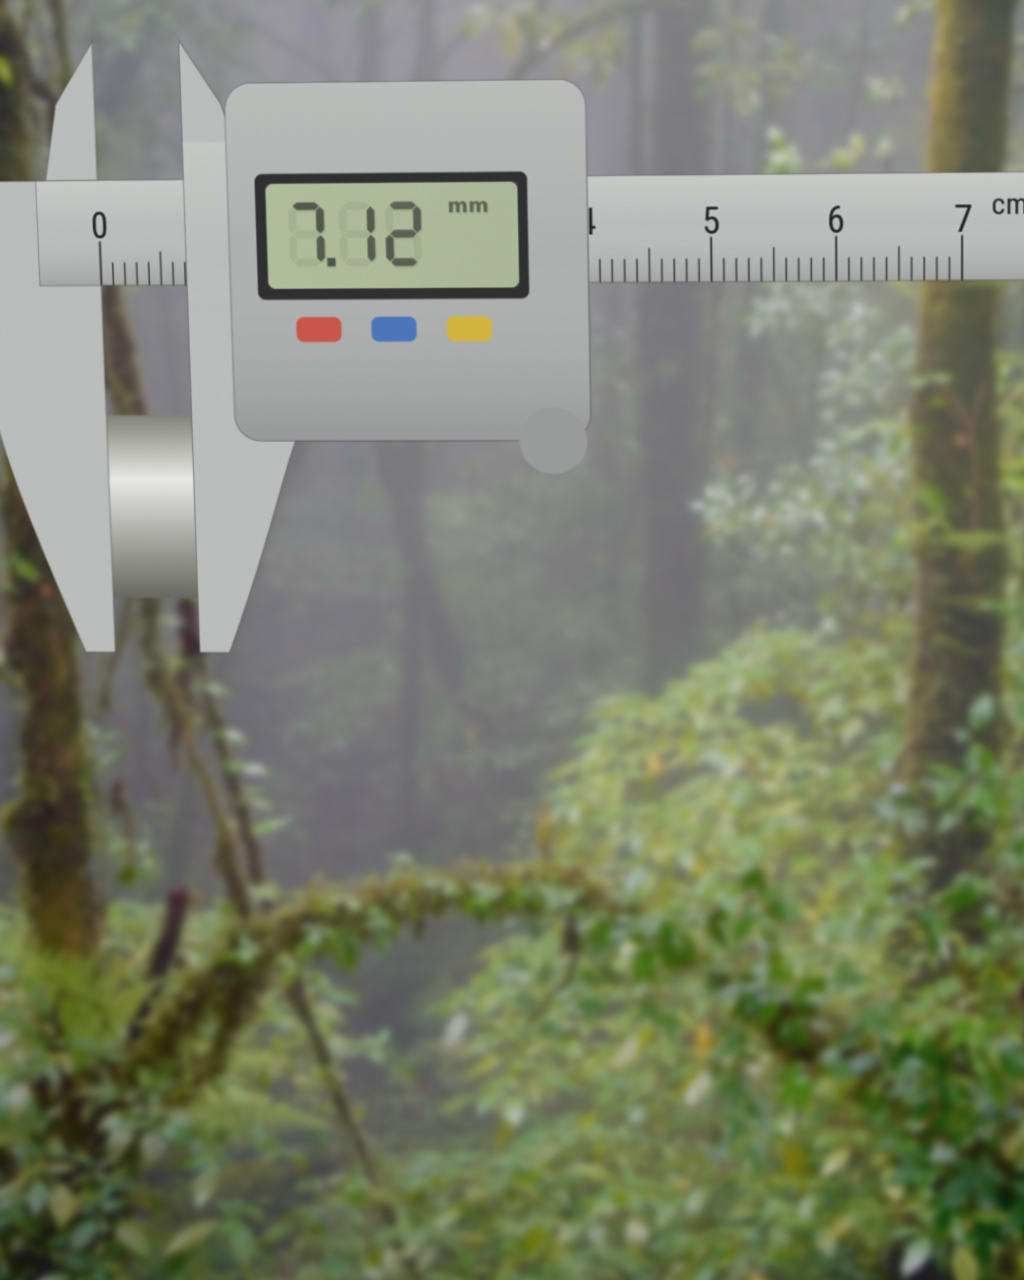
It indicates **7.12** mm
